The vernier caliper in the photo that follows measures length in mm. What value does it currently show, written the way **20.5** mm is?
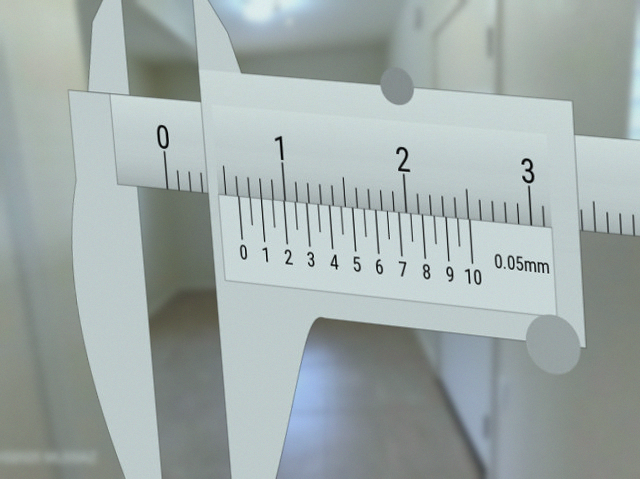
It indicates **6.1** mm
